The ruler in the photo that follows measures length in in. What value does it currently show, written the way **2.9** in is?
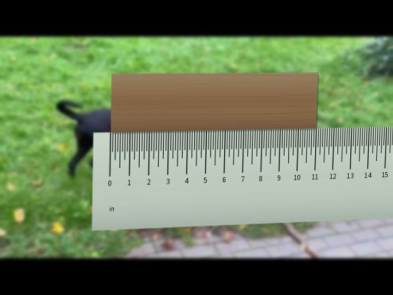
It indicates **11** in
